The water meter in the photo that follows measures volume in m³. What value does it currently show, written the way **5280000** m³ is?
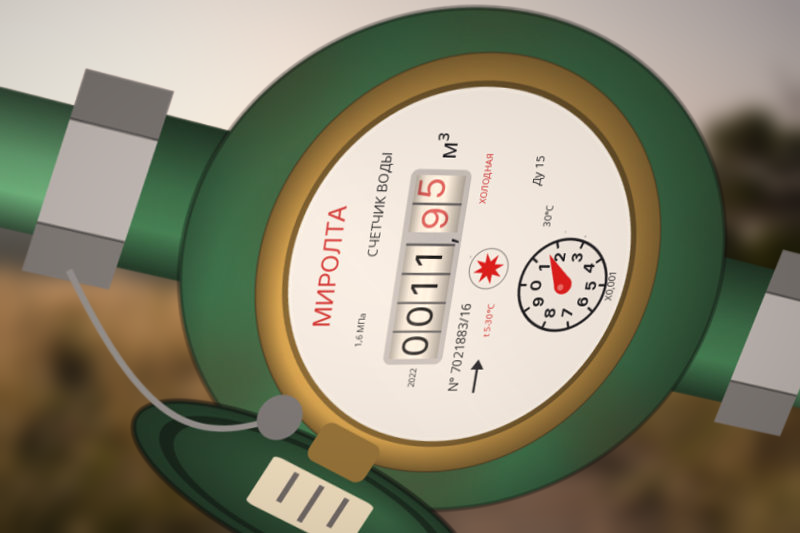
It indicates **11.951** m³
